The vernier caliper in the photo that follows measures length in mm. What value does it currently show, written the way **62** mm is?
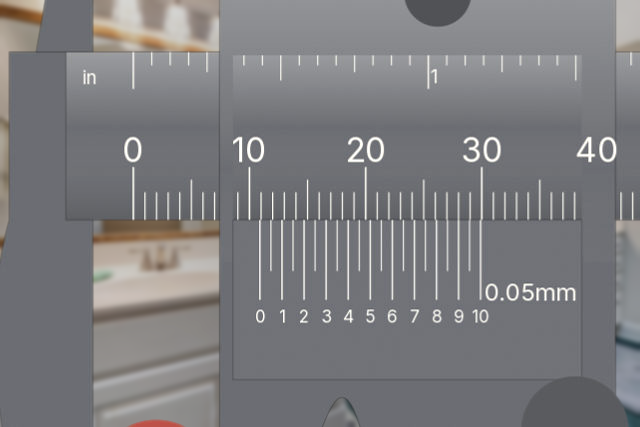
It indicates **10.9** mm
